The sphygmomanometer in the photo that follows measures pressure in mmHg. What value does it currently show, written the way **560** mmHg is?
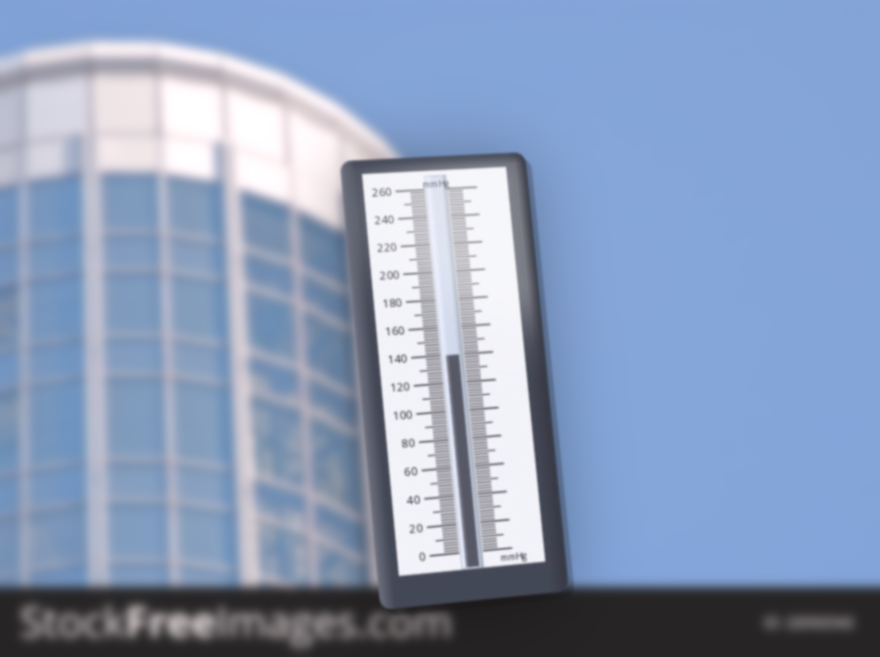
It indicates **140** mmHg
